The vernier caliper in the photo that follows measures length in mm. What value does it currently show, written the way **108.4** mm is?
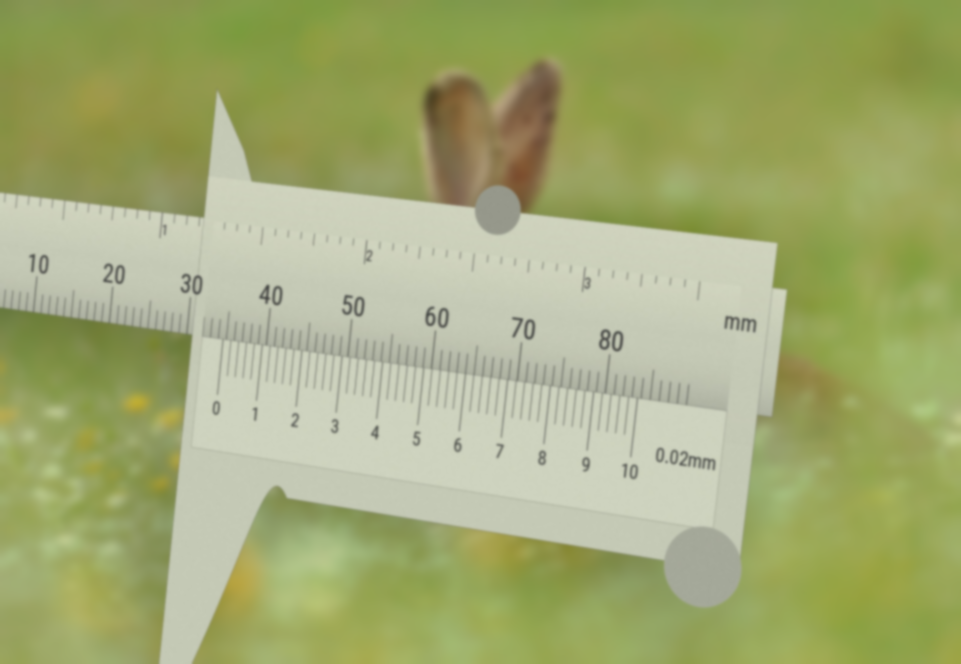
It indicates **34.6** mm
